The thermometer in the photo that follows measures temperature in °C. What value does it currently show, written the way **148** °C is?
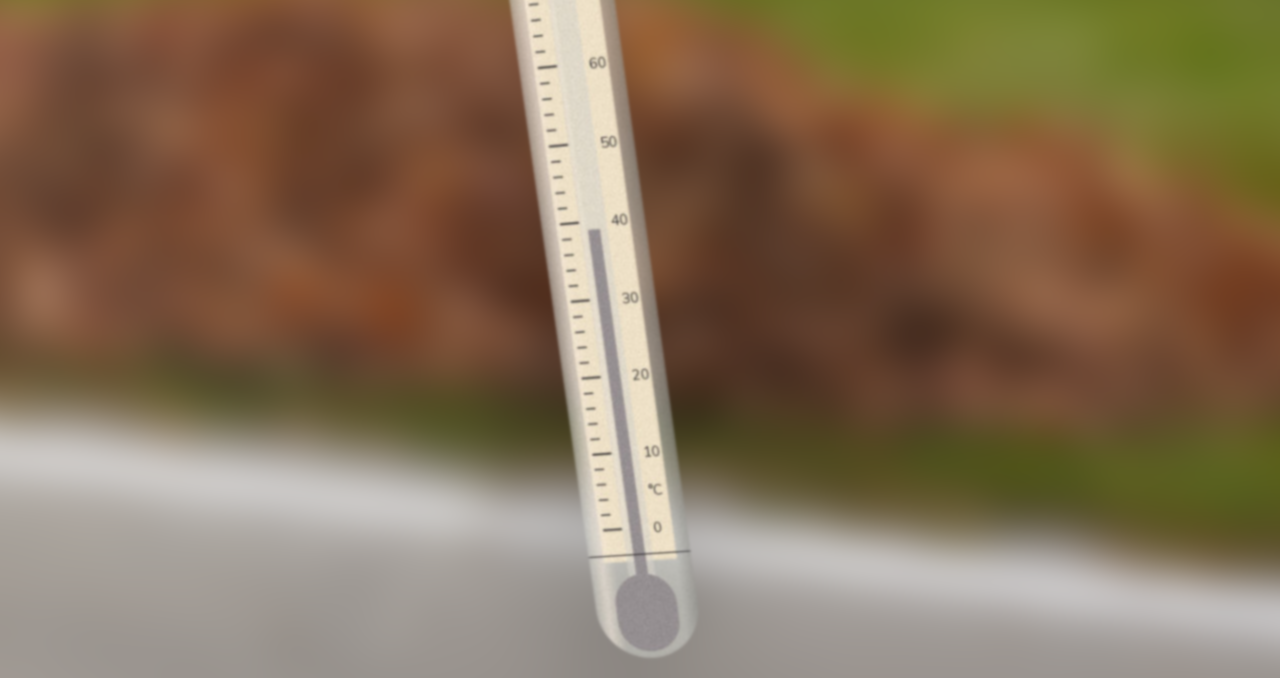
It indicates **39** °C
